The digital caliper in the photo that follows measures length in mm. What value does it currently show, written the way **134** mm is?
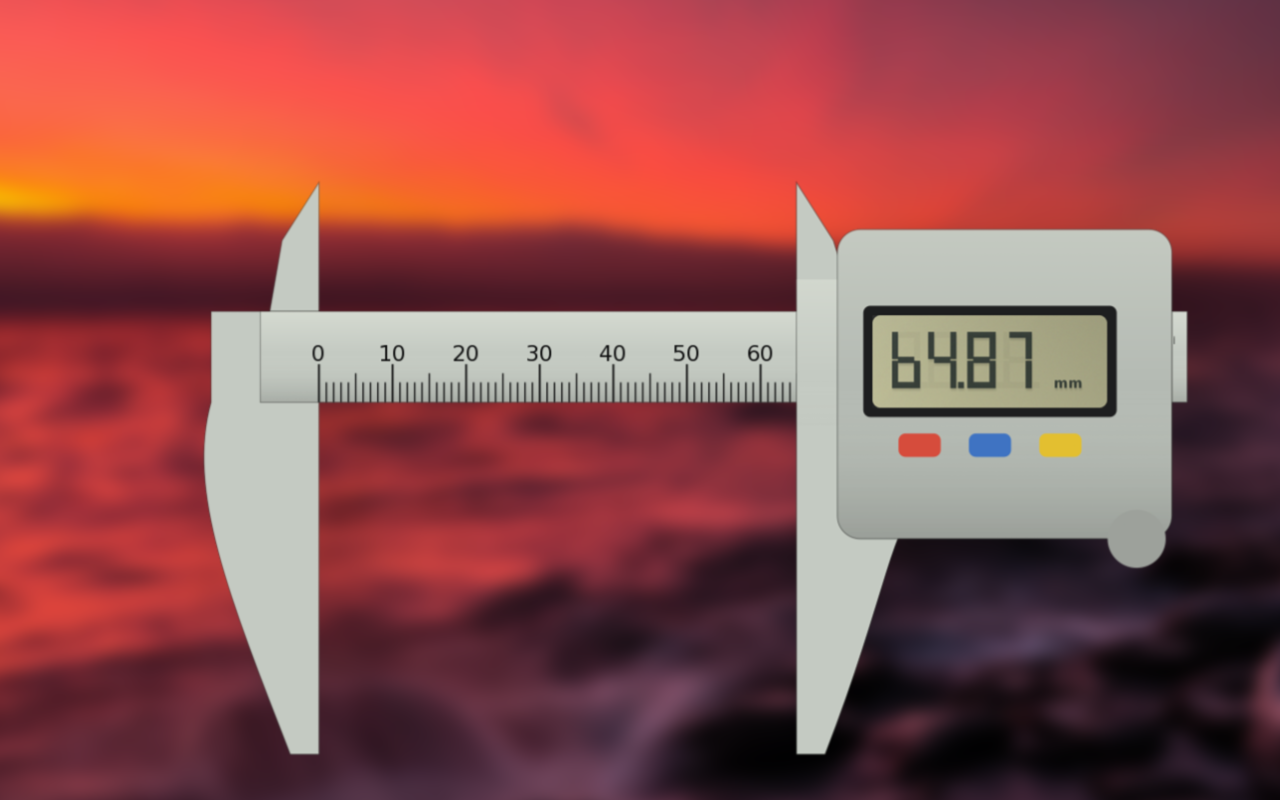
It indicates **64.87** mm
